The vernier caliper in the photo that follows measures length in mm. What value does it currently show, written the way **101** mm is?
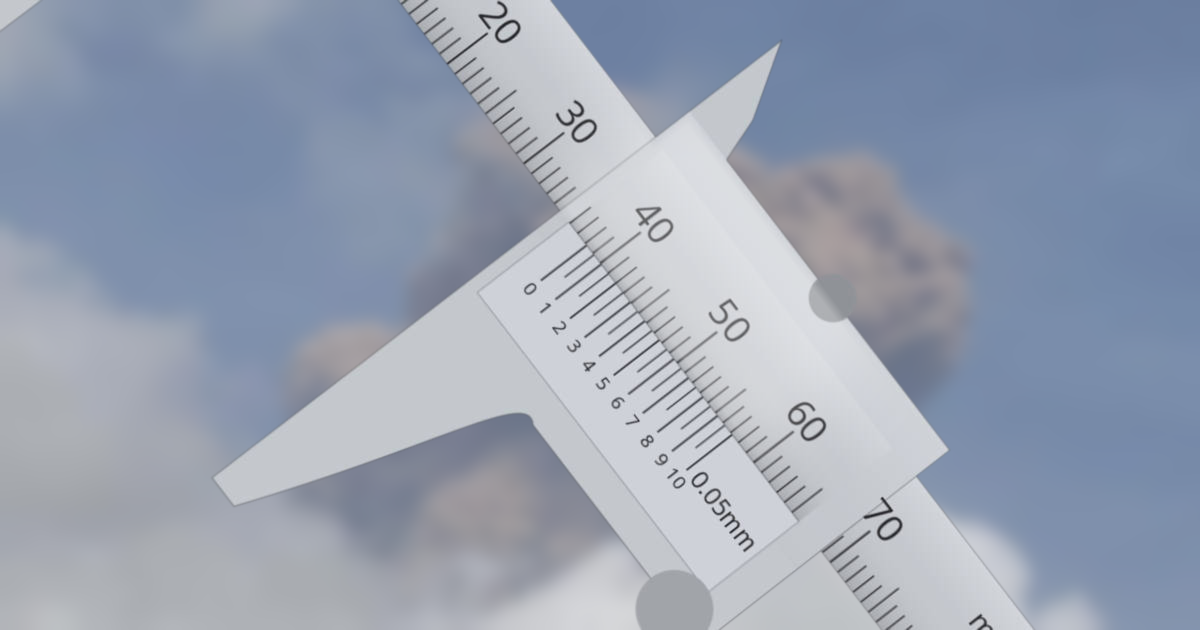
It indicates **38.2** mm
